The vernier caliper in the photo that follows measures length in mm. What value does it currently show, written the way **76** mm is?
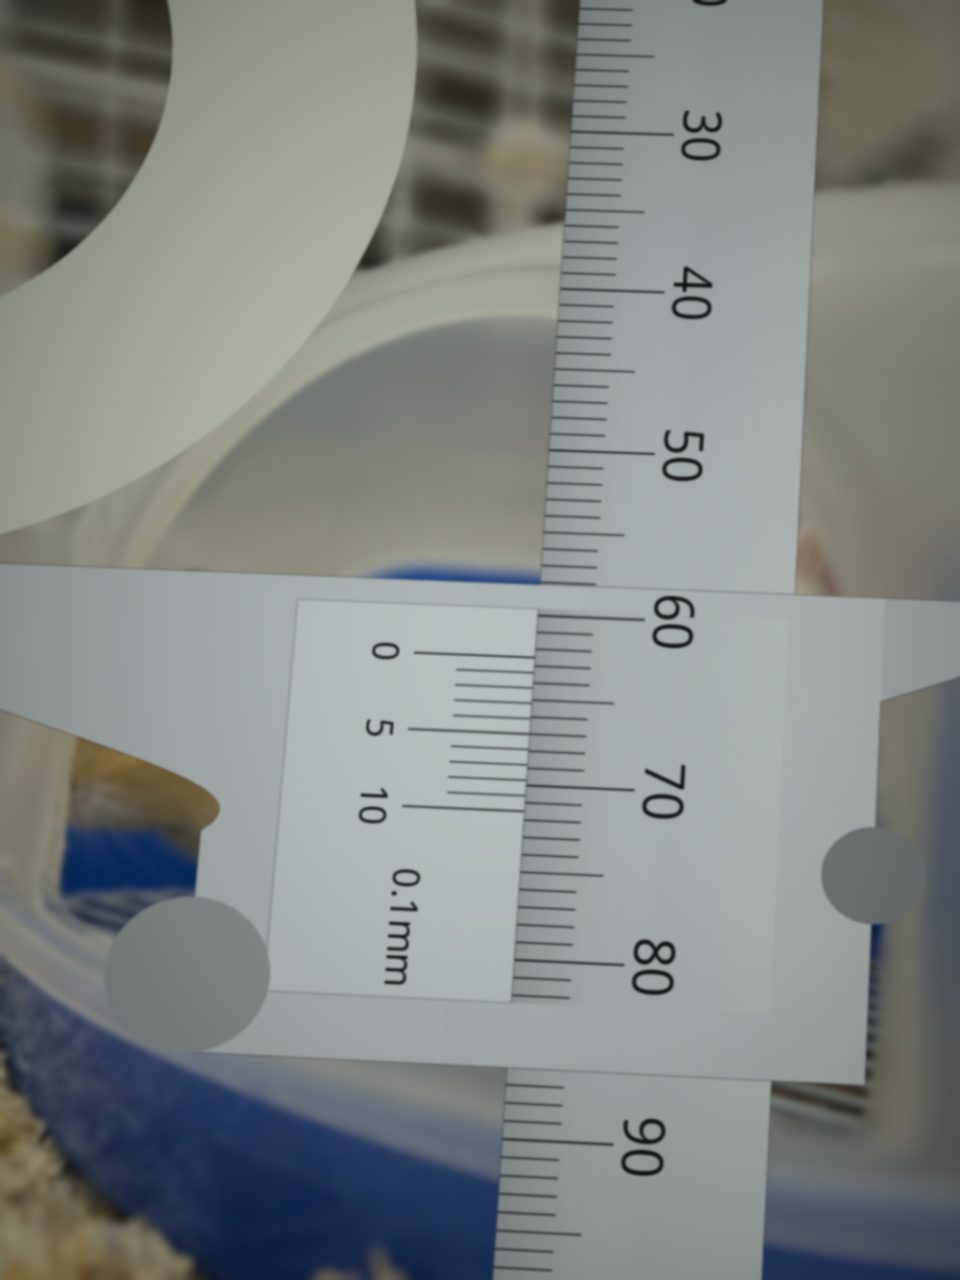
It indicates **62.5** mm
